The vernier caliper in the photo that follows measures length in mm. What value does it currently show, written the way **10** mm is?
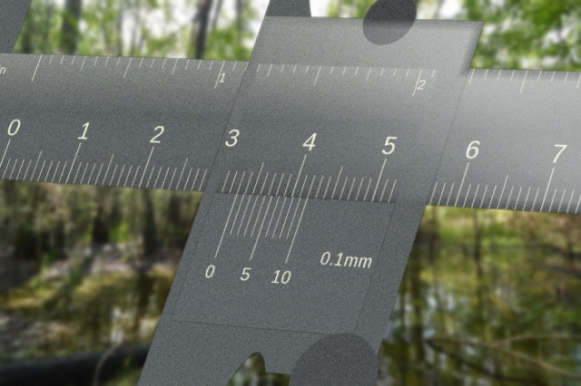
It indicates **33.0** mm
